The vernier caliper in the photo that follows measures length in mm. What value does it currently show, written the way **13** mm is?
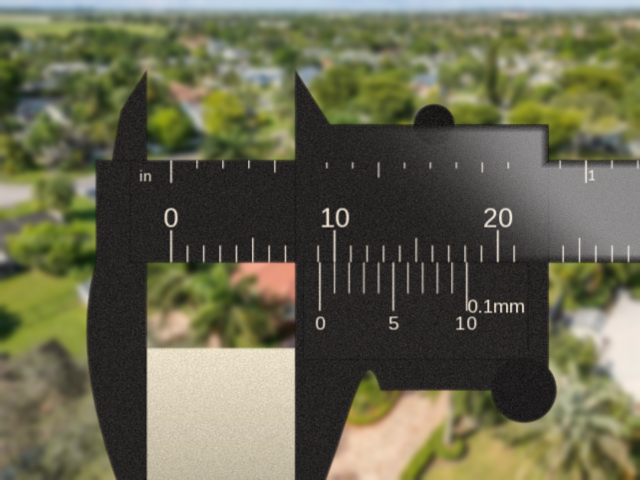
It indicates **9.1** mm
